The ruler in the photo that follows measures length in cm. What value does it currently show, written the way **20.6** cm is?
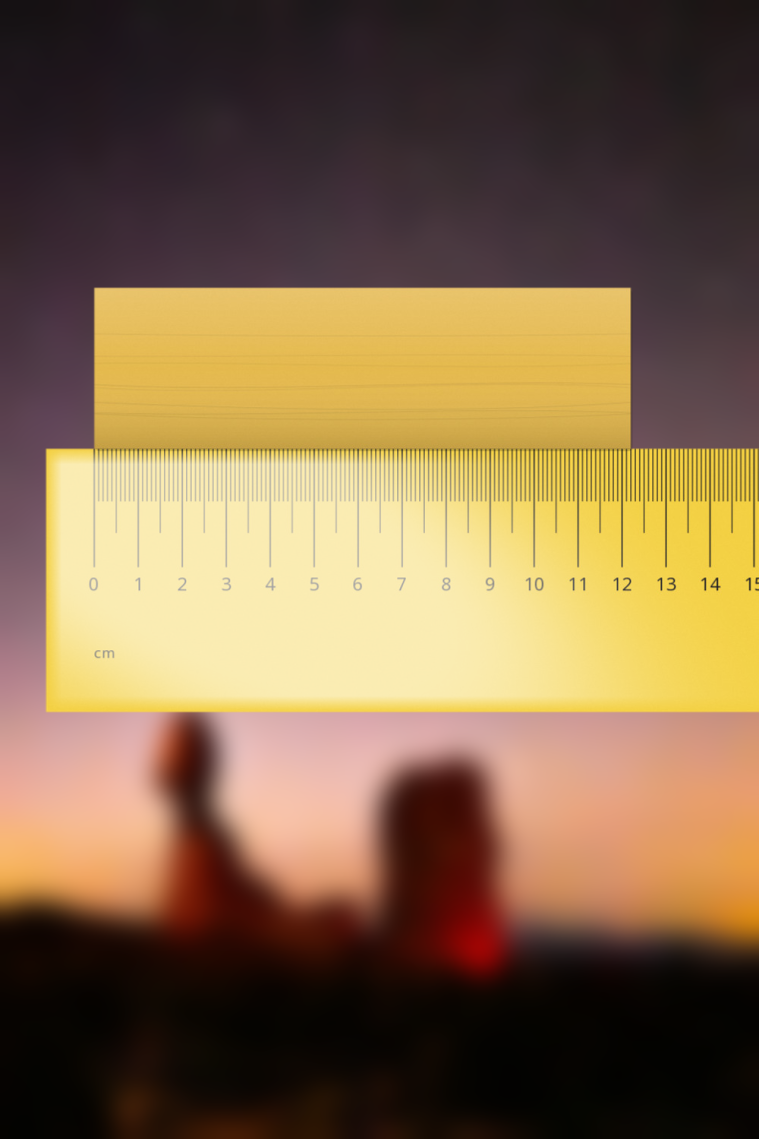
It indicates **12.2** cm
